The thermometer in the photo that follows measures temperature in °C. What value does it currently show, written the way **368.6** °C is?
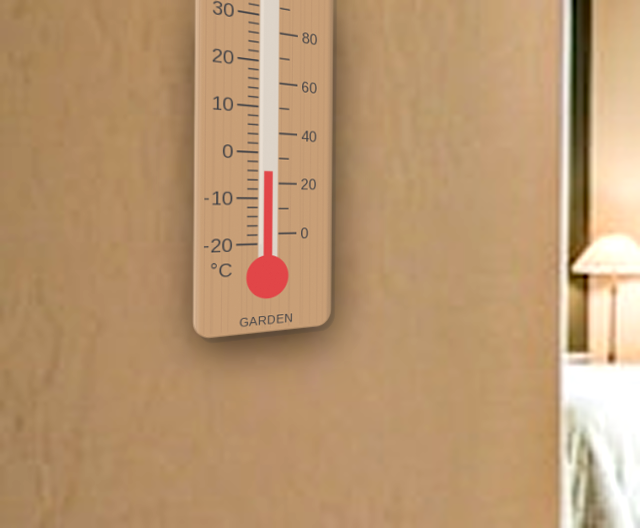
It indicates **-4** °C
